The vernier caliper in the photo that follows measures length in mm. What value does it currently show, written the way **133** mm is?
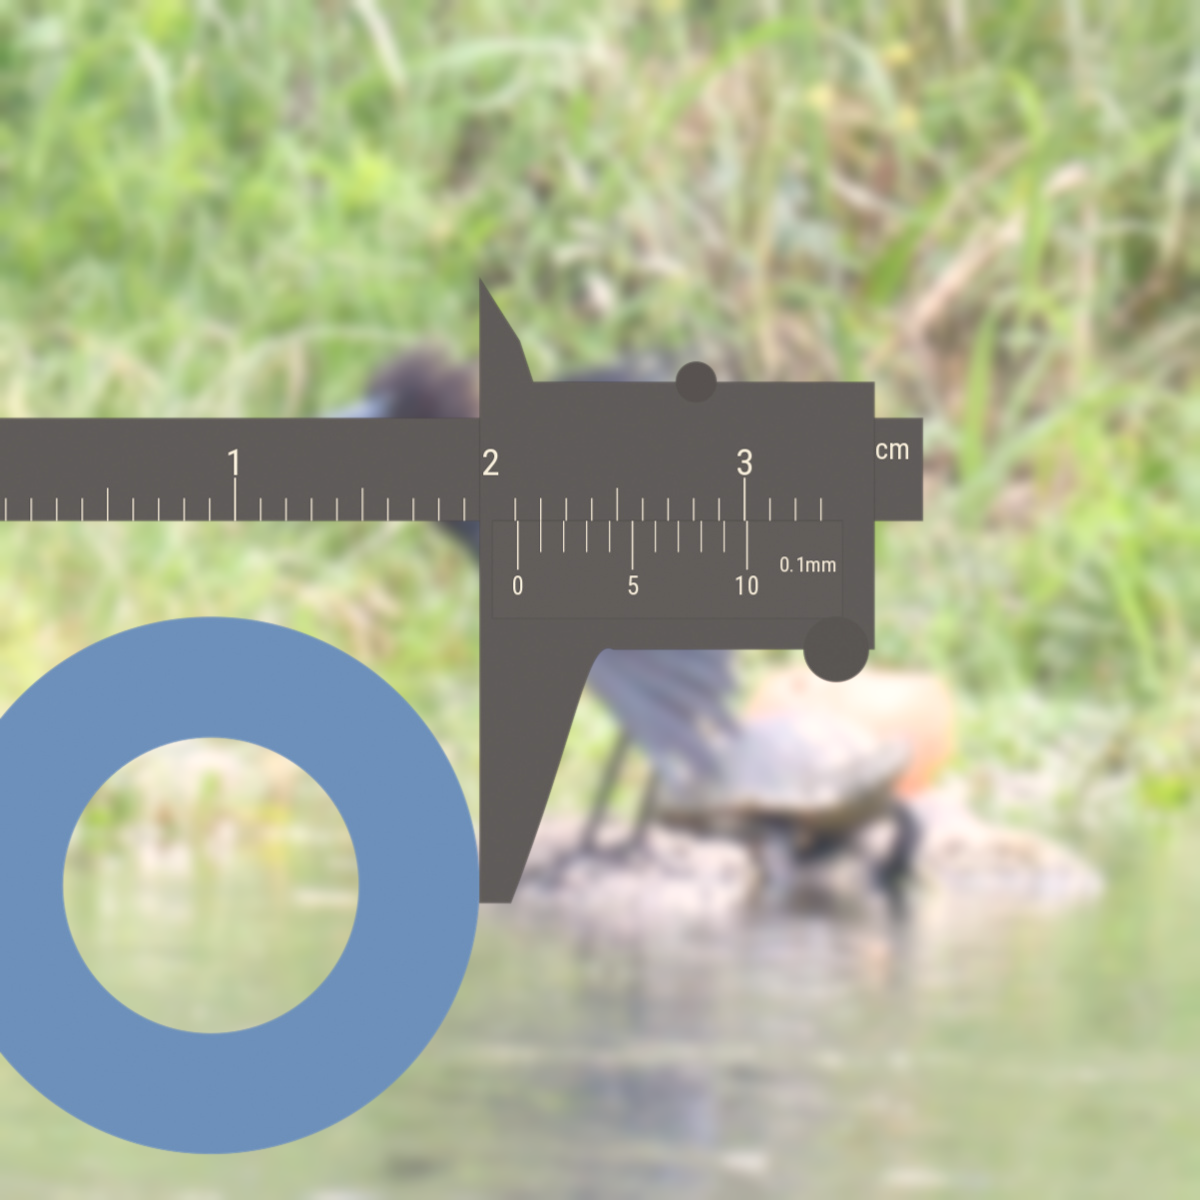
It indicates **21.1** mm
